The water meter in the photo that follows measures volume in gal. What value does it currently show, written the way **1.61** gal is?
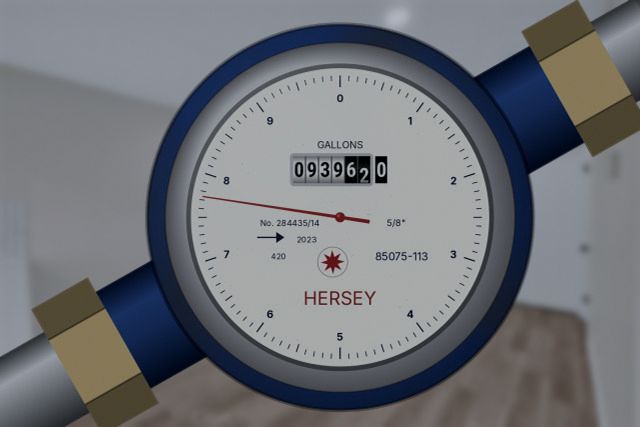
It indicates **939617.7** gal
